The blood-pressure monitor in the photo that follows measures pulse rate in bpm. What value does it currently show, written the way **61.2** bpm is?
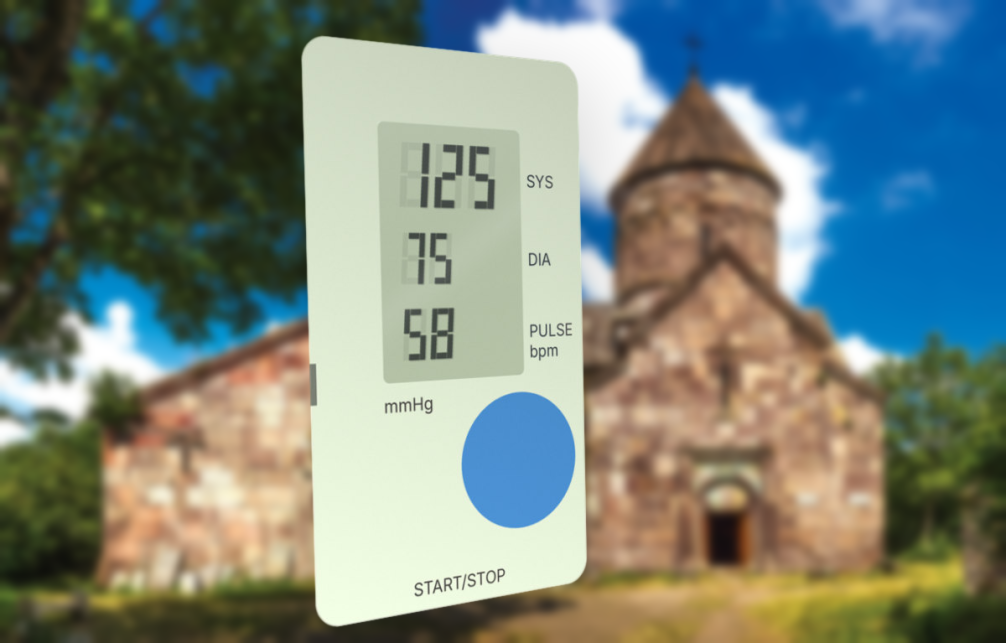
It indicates **58** bpm
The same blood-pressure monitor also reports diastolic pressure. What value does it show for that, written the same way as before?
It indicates **75** mmHg
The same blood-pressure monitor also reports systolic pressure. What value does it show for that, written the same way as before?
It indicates **125** mmHg
